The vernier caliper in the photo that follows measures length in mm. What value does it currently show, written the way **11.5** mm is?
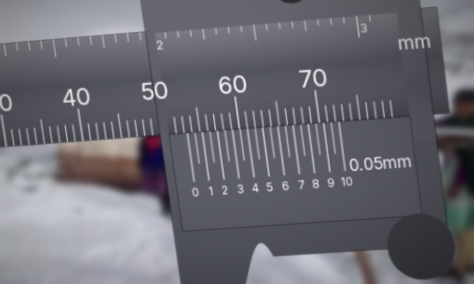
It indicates **53.4** mm
